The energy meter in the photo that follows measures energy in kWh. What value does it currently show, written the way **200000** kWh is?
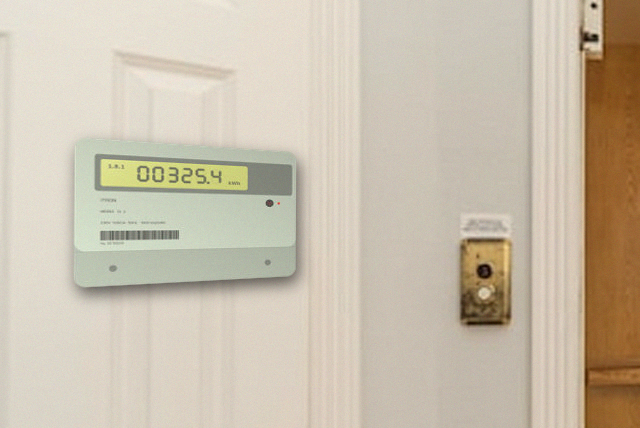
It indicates **325.4** kWh
